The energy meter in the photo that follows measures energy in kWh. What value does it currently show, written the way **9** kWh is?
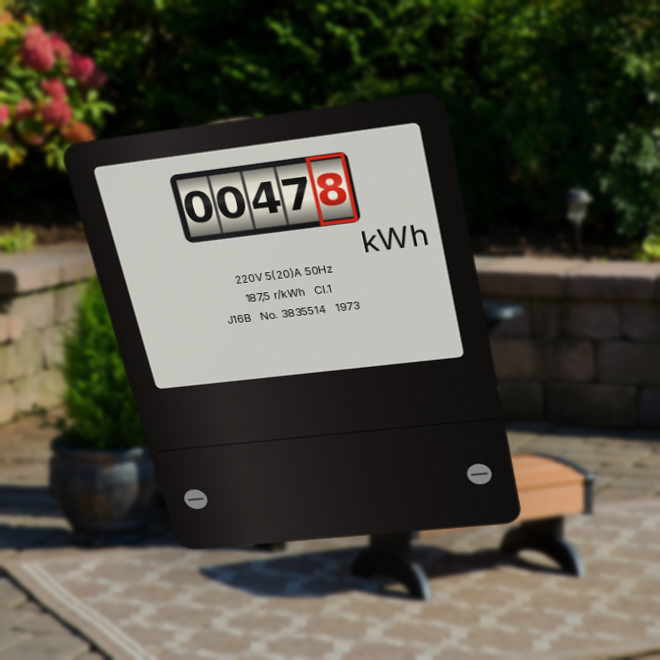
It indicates **47.8** kWh
